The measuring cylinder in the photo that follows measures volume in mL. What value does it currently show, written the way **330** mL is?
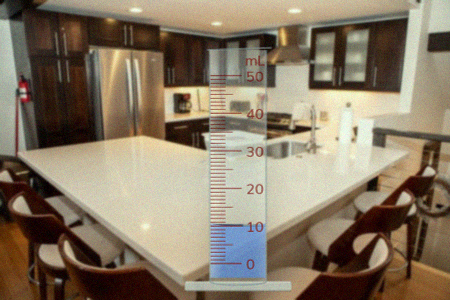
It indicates **10** mL
